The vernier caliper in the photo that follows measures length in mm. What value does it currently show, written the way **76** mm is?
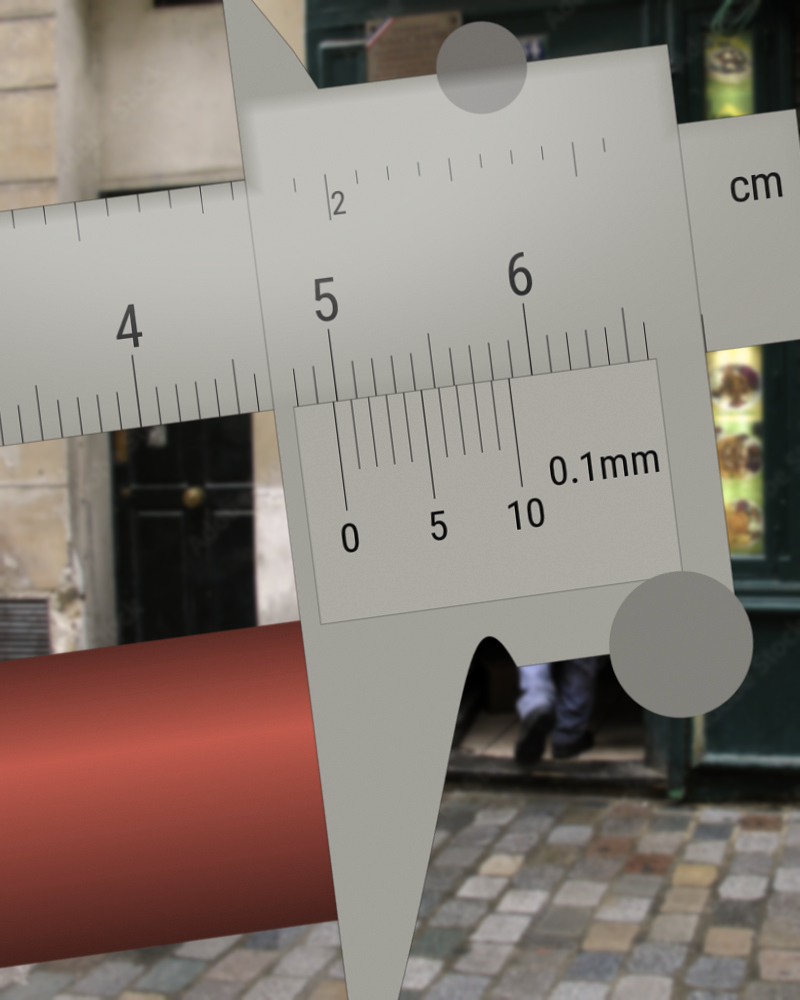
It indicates **49.8** mm
